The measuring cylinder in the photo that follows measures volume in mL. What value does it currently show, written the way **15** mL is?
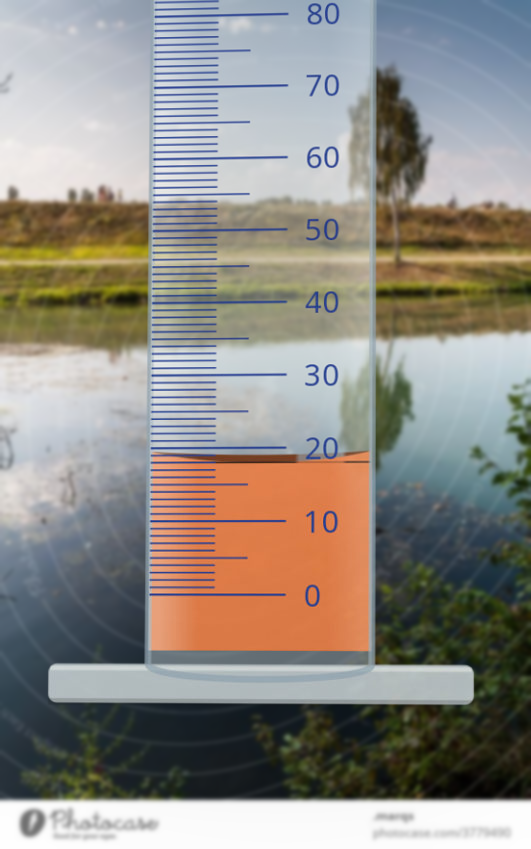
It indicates **18** mL
